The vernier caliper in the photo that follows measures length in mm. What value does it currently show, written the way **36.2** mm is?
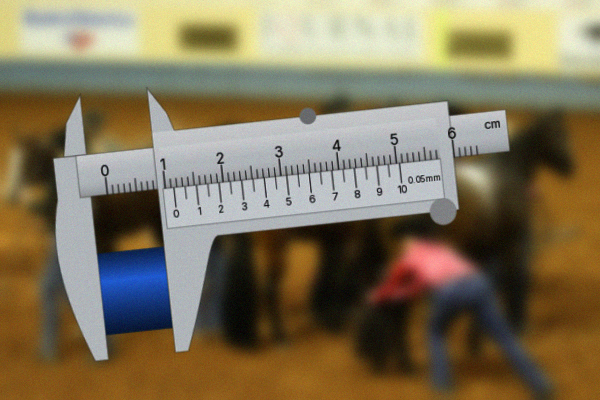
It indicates **11.5** mm
